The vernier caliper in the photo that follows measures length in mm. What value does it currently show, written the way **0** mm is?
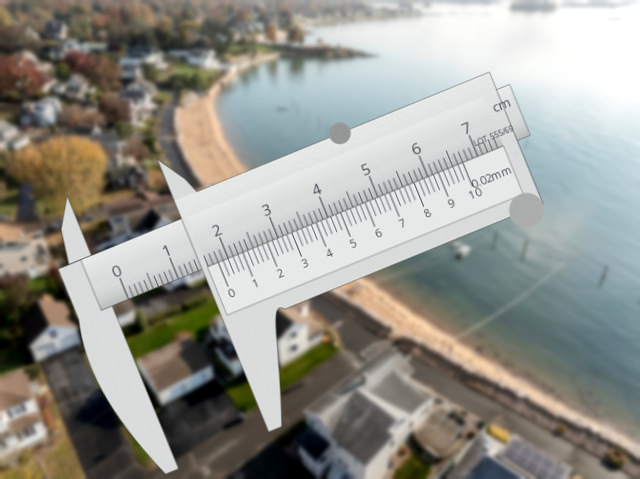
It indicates **18.0** mm
